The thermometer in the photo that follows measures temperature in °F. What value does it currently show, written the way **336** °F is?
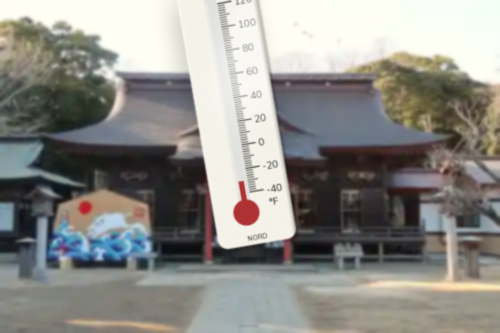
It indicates **-30** °F
